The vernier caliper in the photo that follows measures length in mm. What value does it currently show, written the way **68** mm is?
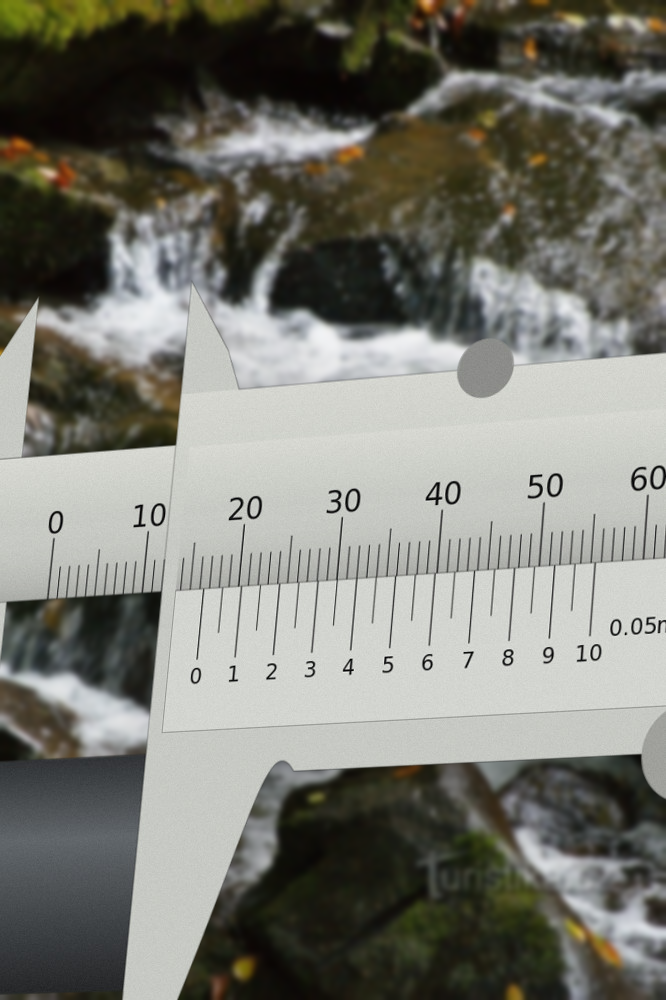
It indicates **16.4** mm
